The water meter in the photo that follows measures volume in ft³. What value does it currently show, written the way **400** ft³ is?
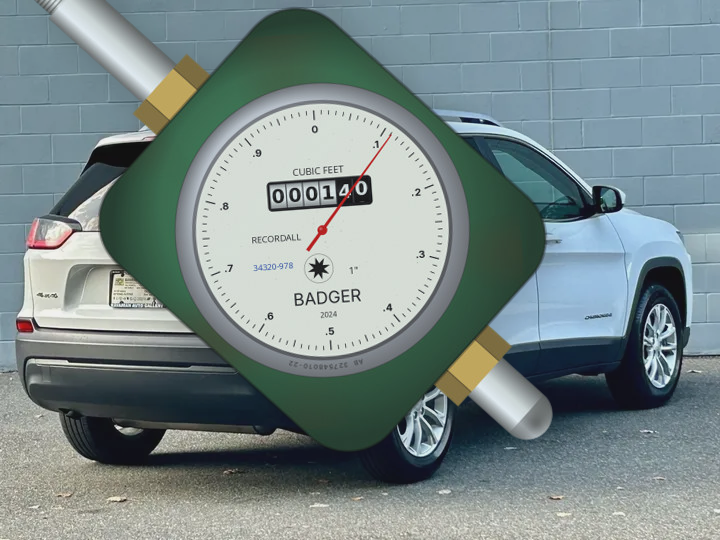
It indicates **140.11** ft³
